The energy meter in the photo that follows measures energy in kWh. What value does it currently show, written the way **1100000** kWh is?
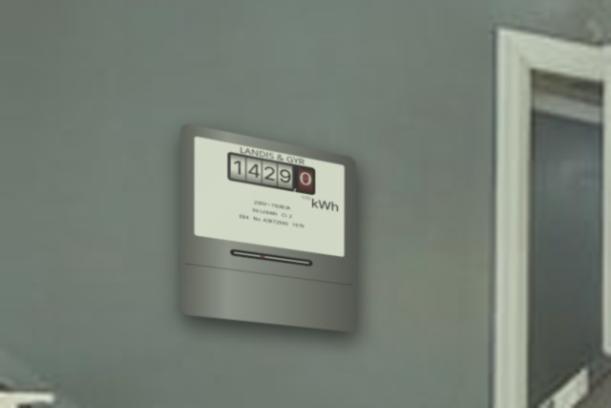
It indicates **1429.0** kWh
